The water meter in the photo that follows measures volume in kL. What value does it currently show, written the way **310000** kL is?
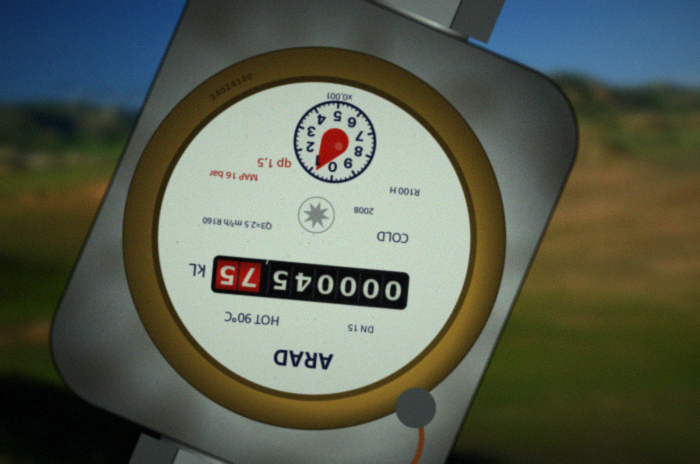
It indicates **45.750** kL
